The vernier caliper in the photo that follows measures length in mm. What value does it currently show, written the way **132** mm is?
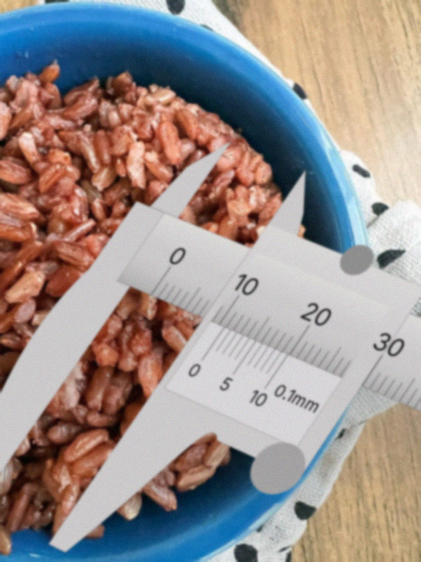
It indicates **10.8** mm
